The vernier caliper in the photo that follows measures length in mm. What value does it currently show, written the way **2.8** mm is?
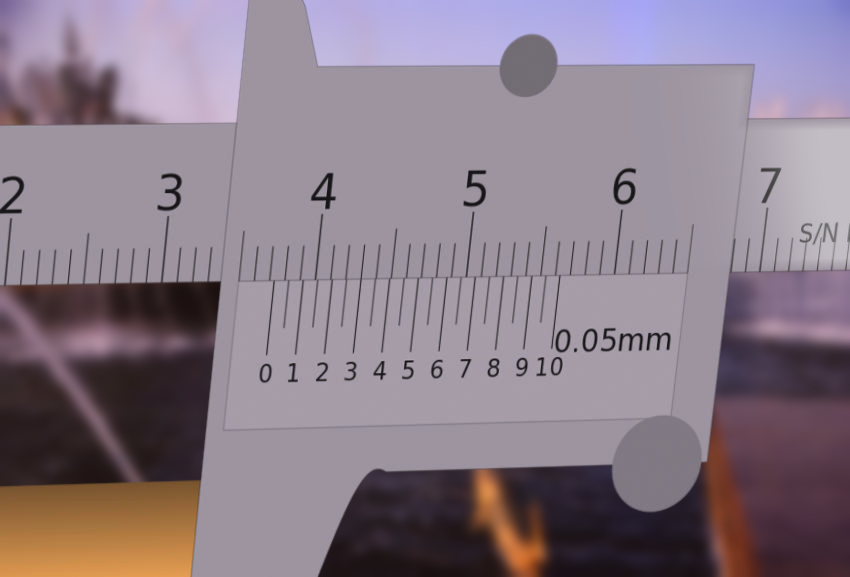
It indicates **37.3** mm
